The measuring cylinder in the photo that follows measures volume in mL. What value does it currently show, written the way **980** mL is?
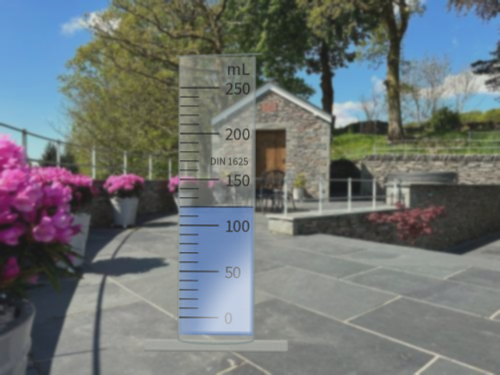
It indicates **120** mL
